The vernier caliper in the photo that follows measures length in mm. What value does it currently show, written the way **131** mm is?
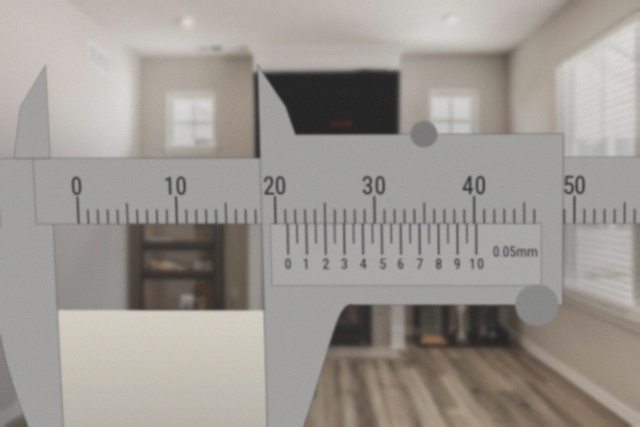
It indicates **21.2** mm
